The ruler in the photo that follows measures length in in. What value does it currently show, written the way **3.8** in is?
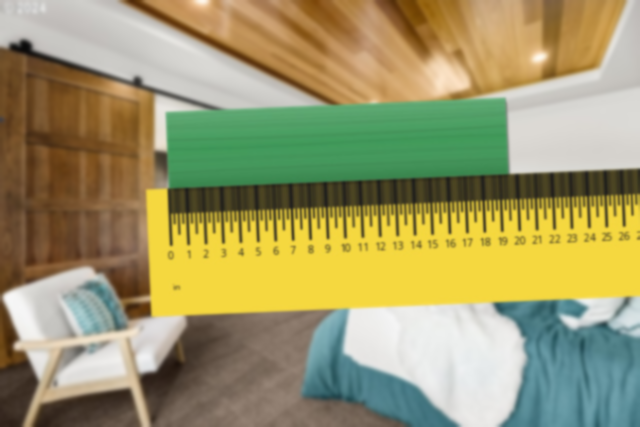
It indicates **19.5** in
